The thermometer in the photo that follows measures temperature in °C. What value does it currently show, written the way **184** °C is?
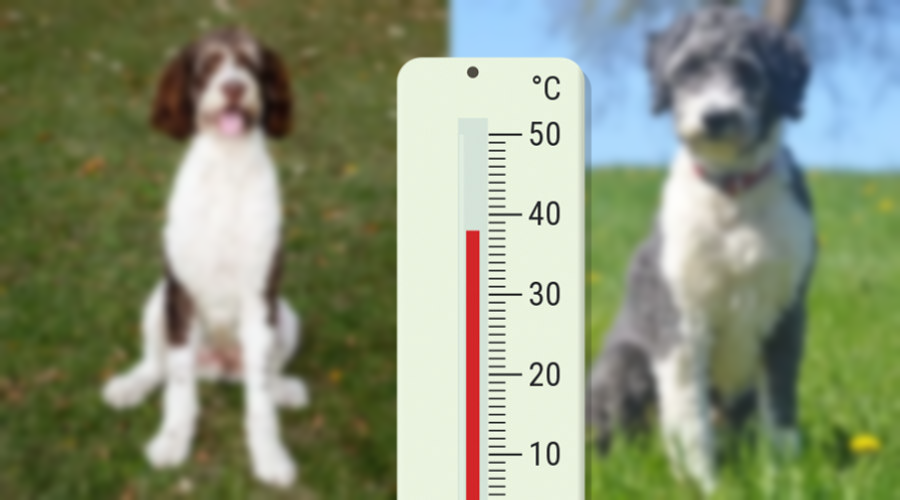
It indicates **38** °C
